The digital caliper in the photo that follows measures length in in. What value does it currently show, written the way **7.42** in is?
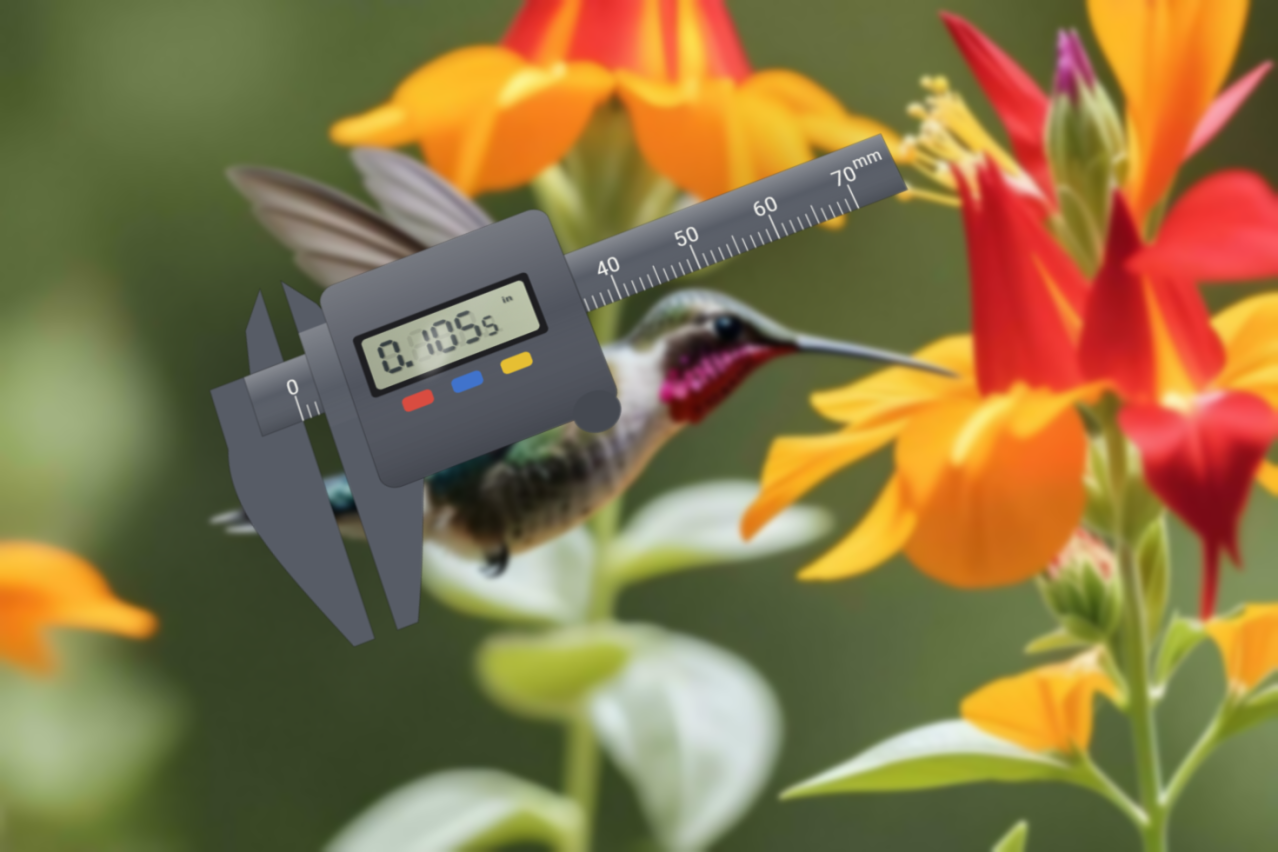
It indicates **0.1055** in
